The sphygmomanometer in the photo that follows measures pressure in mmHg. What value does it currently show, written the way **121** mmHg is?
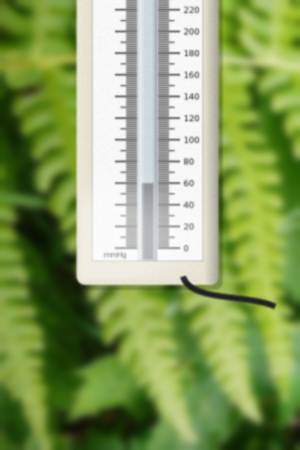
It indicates **60** mmHg
